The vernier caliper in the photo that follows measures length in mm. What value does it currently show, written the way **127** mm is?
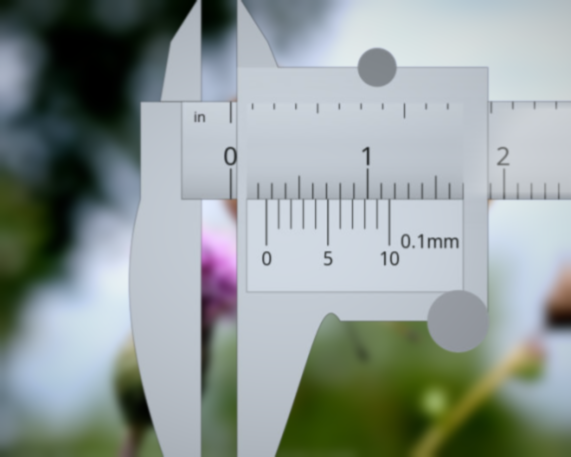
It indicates **2.6** mm
